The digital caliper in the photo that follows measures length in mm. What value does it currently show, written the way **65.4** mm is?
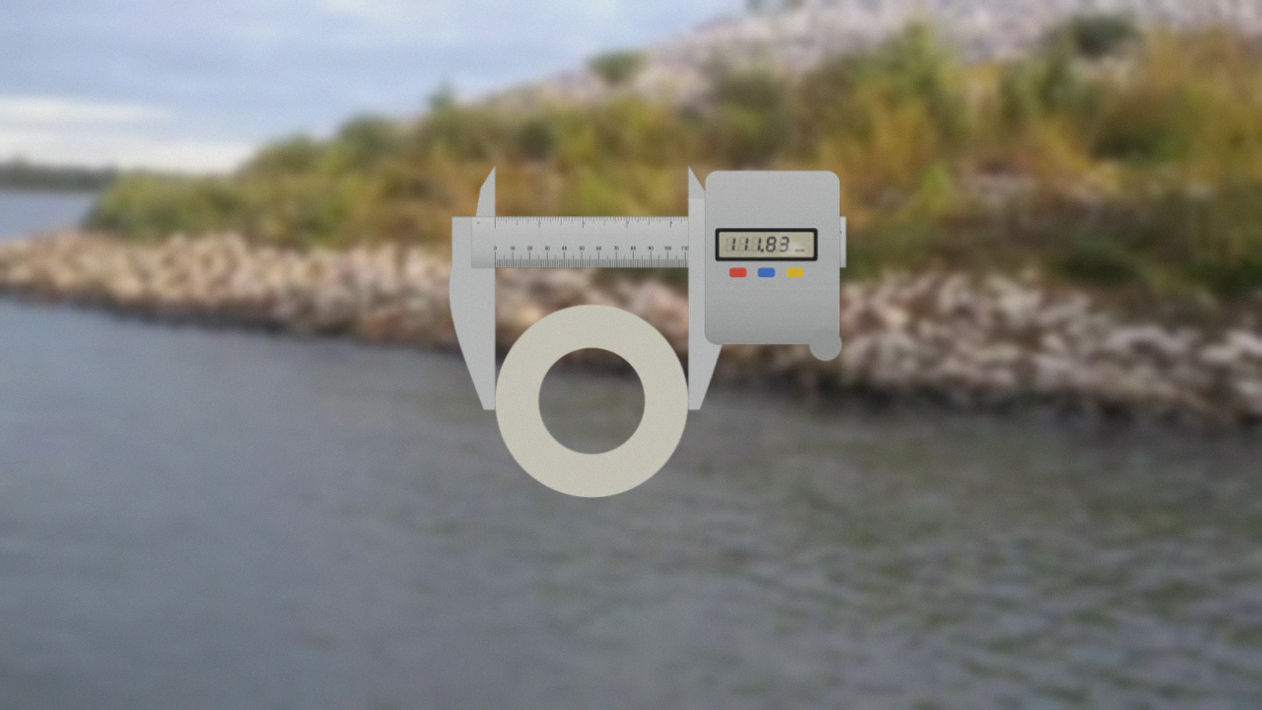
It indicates **111.83** mm
